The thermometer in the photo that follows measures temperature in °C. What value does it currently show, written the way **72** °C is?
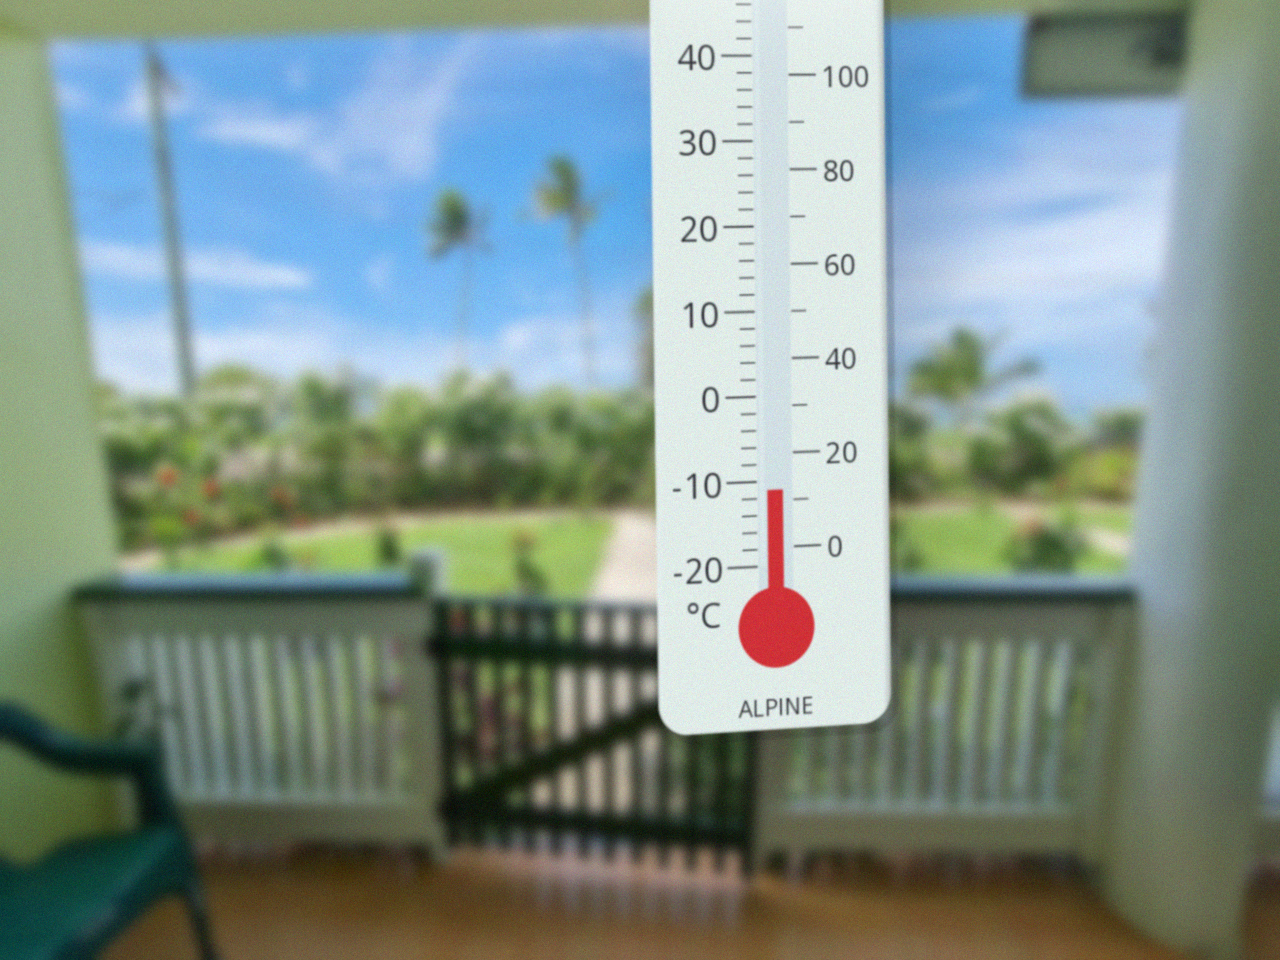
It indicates **-11** °C
